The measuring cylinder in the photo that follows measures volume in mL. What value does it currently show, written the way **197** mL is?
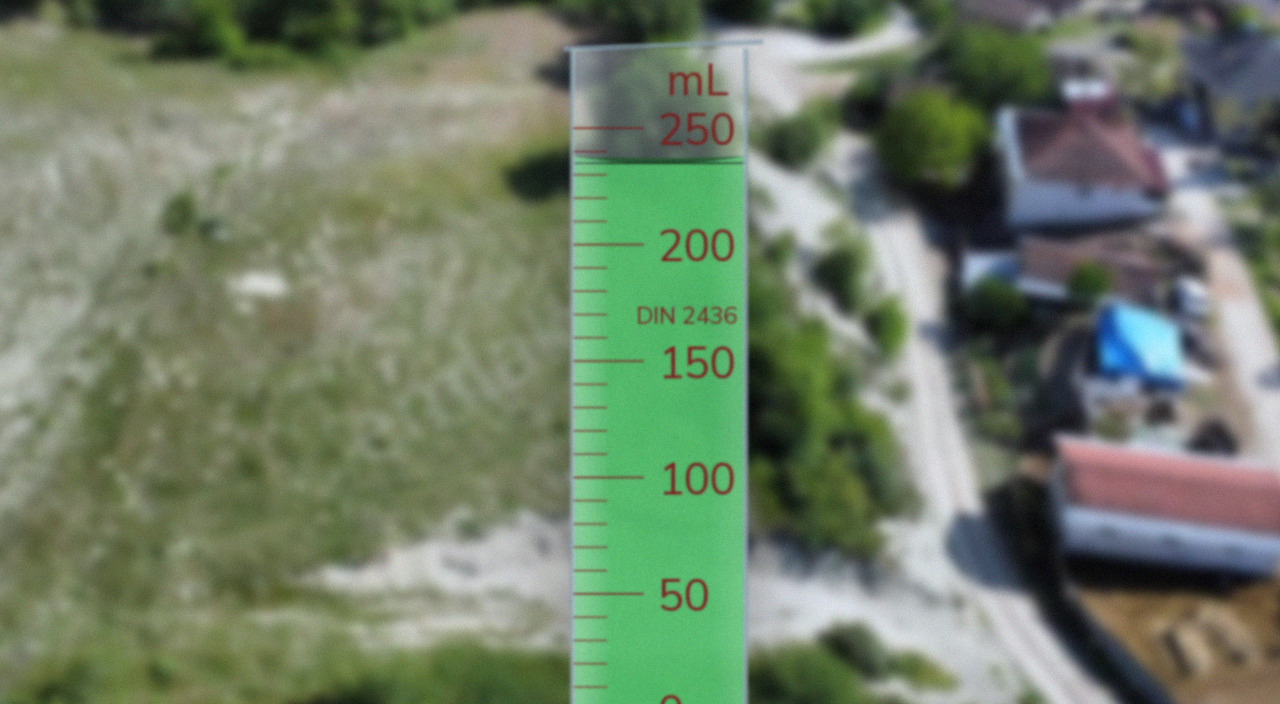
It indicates **235** mL
